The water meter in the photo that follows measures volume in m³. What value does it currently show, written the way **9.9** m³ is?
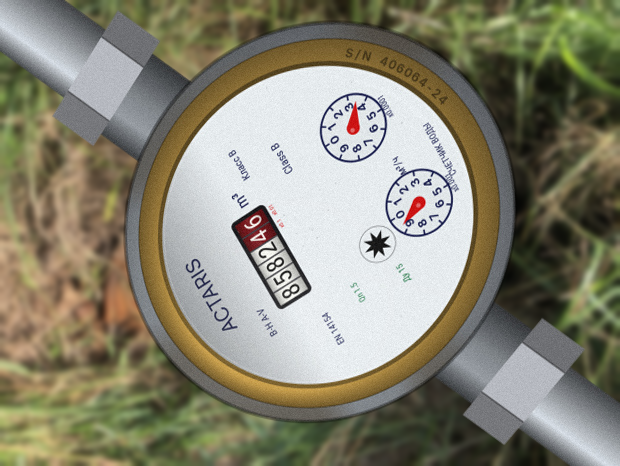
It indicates **8582.4593** m³
